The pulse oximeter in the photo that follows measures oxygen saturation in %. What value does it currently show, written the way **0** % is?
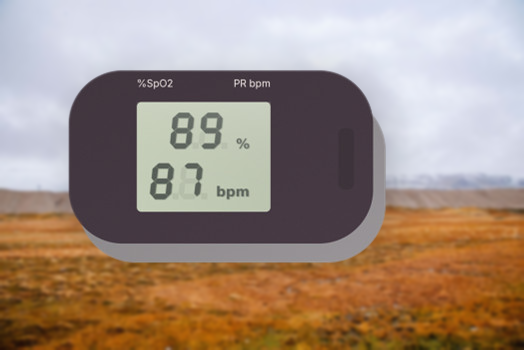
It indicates **89** %
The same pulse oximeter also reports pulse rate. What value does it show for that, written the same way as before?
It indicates **87** bpm
